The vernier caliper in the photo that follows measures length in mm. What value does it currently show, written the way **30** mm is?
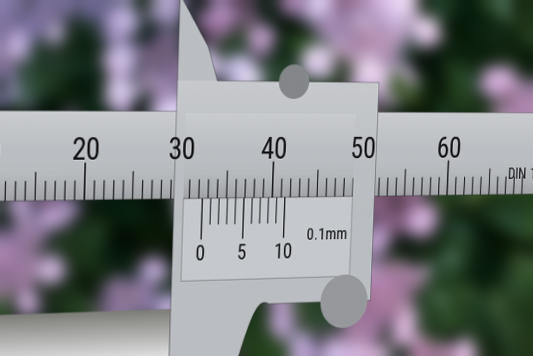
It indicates **32.4** mm
